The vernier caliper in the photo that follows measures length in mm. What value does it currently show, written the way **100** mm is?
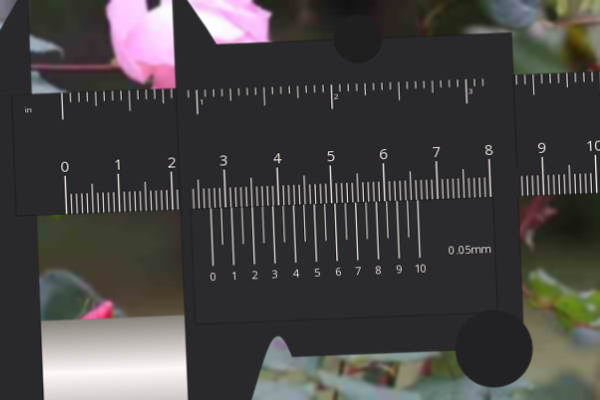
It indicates **27.2** mm
